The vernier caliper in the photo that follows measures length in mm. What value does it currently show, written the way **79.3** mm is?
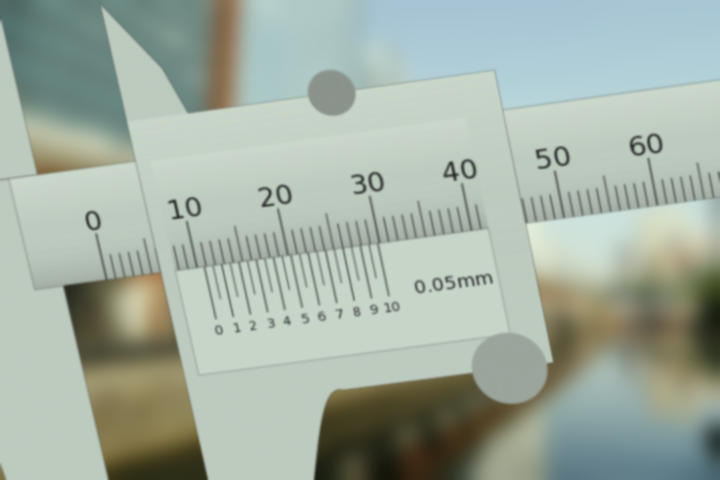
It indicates **10.8** mm
